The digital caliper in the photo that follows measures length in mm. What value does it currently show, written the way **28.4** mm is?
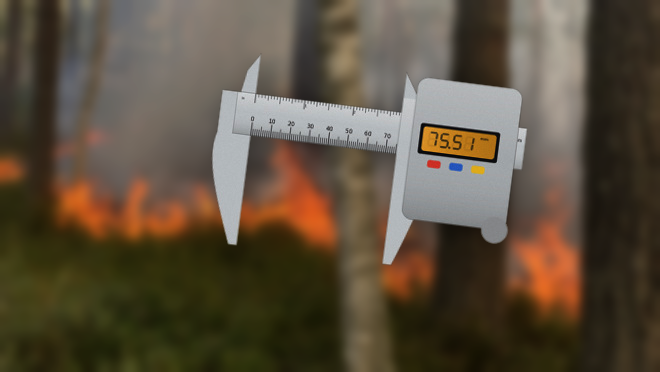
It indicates **75.51** mm
